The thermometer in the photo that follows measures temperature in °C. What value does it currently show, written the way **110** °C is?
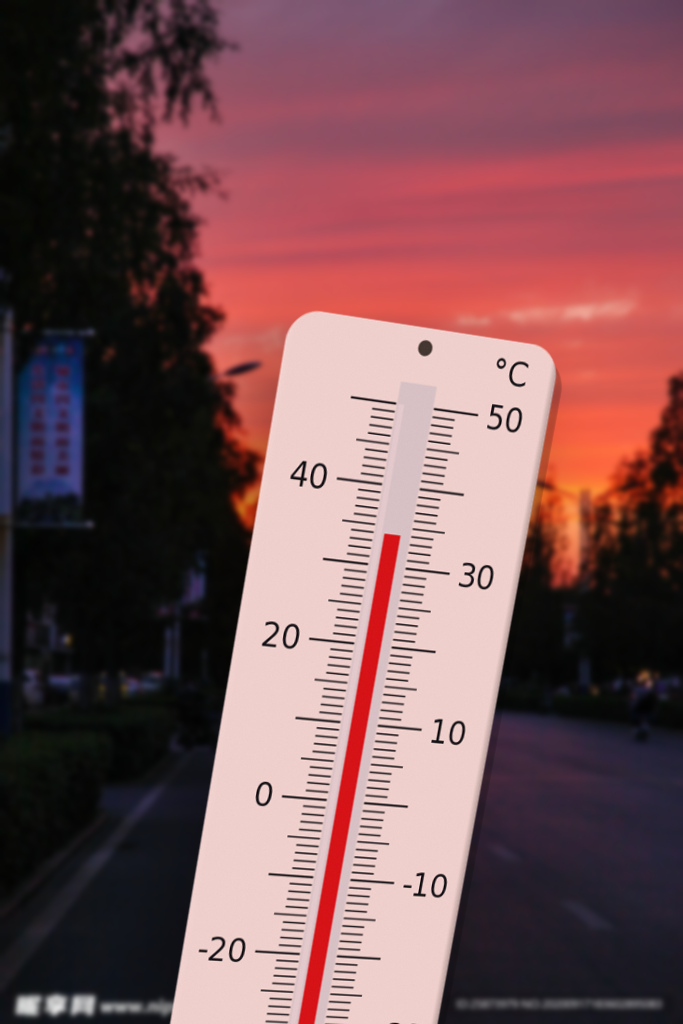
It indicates **34** °C
